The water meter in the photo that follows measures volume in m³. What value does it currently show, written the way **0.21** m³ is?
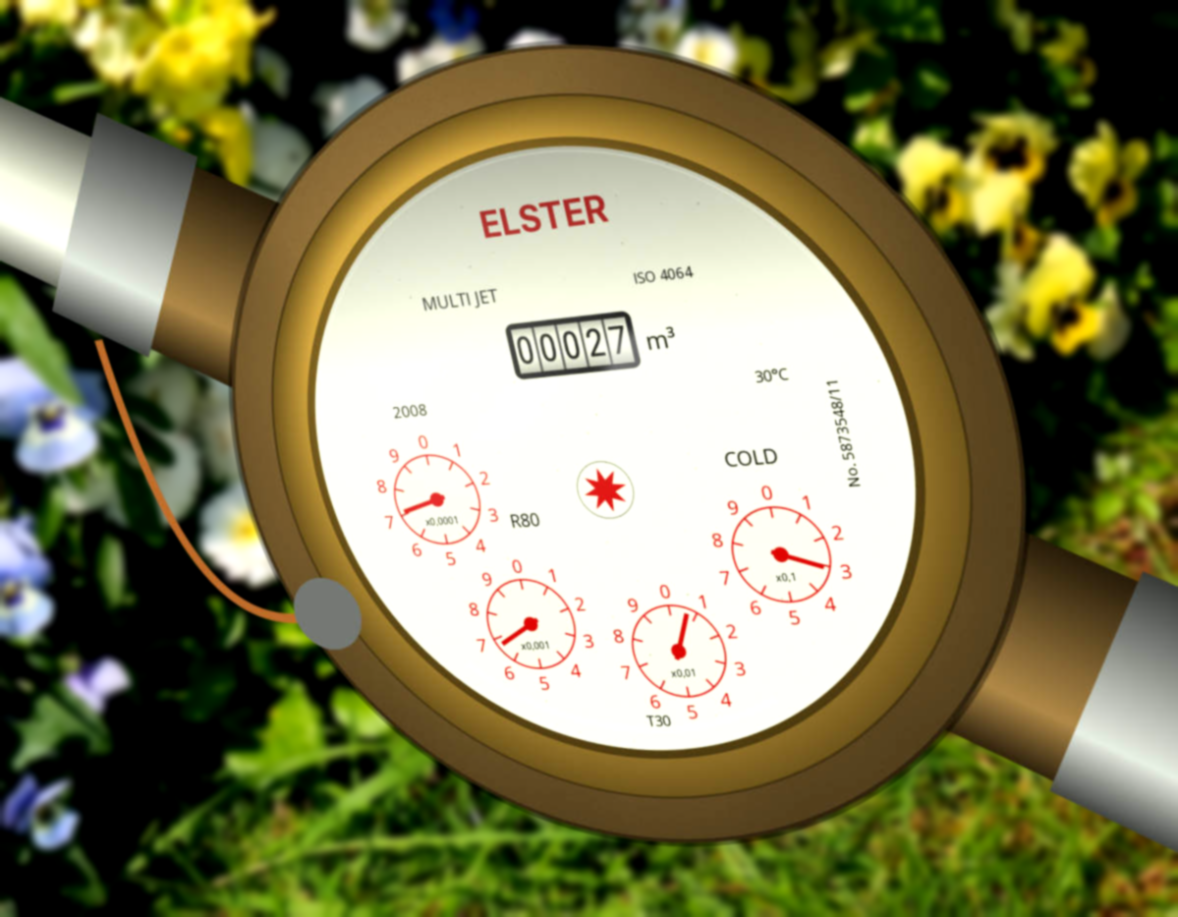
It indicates **27.3067** m³
